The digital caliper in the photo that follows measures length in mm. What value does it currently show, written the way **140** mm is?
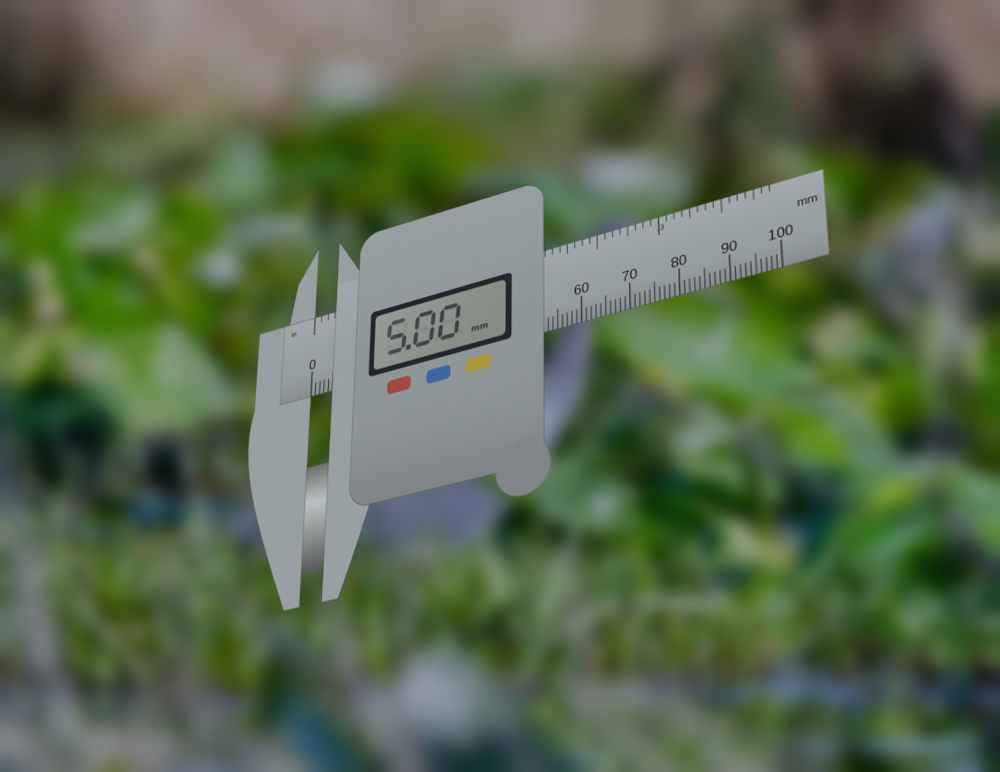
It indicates **5.00** mm
